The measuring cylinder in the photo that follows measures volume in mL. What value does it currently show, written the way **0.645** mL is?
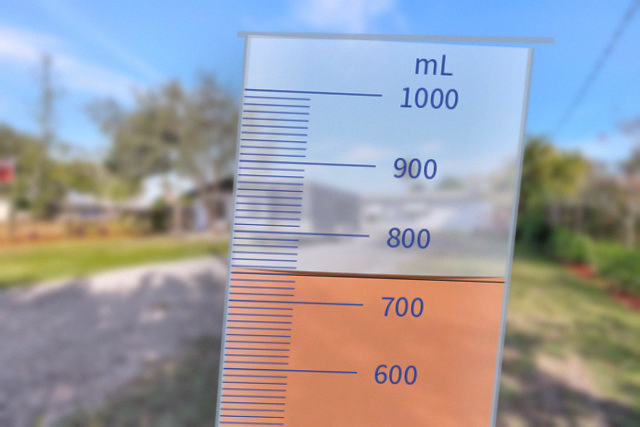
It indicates **740** mL
